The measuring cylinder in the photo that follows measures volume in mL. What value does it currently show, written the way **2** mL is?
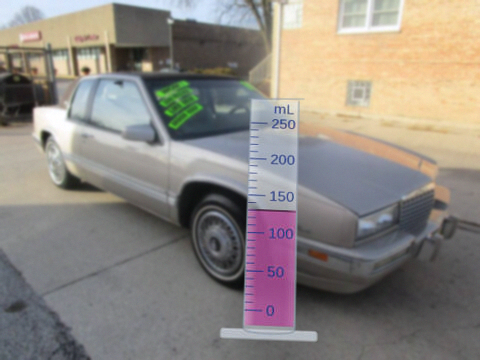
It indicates **130** mL
